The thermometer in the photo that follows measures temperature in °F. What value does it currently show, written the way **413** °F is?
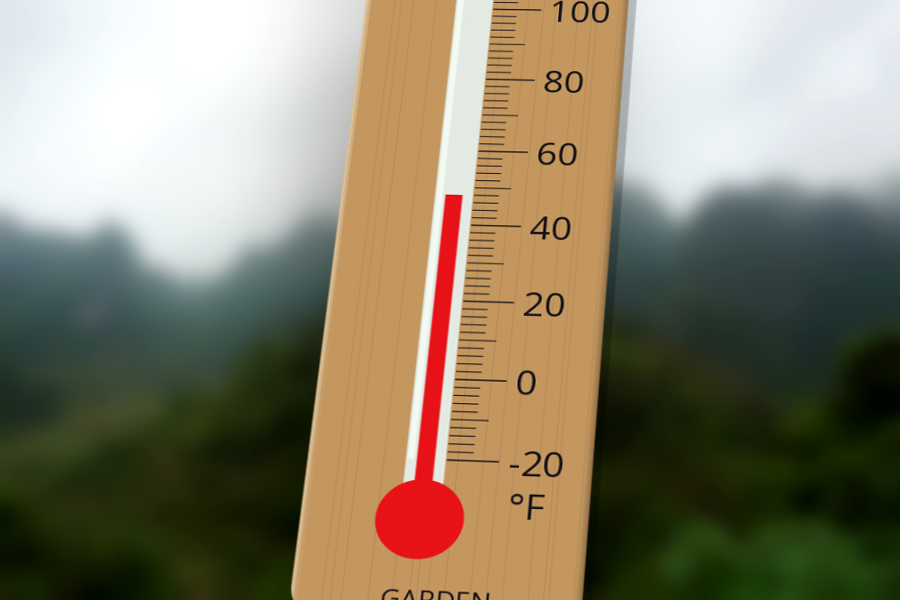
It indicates **48** °F
